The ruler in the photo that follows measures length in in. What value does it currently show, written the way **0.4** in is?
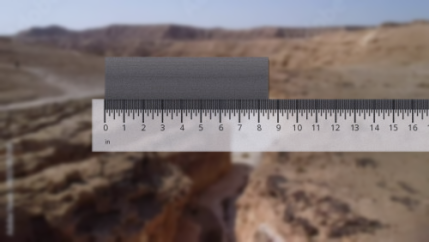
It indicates **8.5** in
